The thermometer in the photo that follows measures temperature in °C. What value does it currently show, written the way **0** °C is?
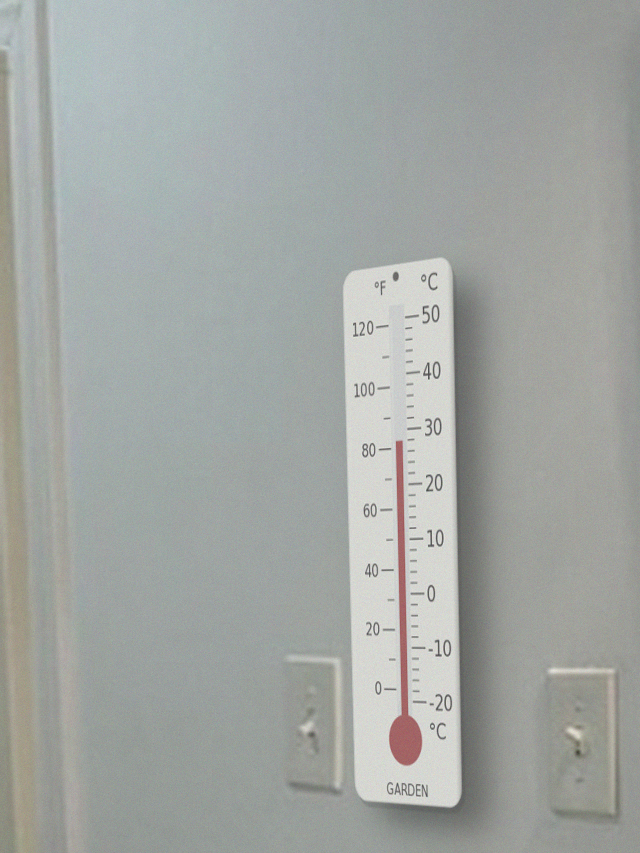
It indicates **28** °C
